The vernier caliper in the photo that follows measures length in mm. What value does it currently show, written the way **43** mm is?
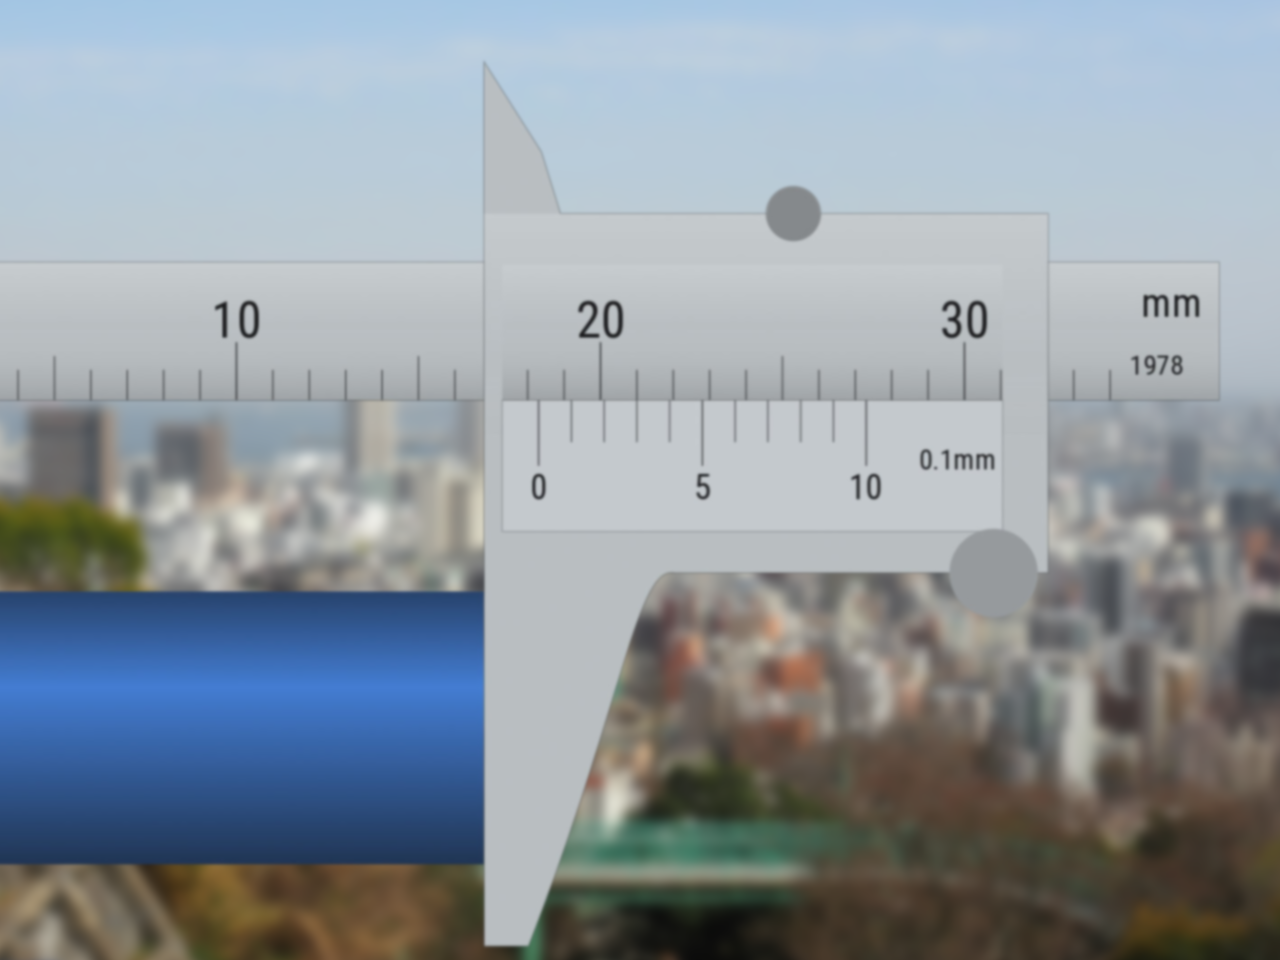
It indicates **18.3** mm
